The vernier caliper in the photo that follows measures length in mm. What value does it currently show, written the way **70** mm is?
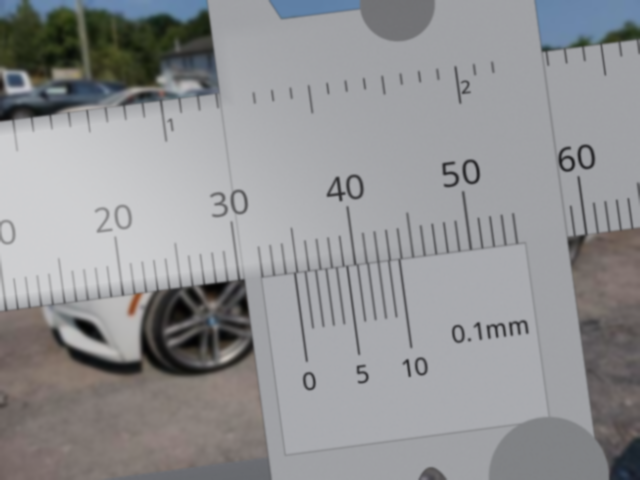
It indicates **34.8** mm
